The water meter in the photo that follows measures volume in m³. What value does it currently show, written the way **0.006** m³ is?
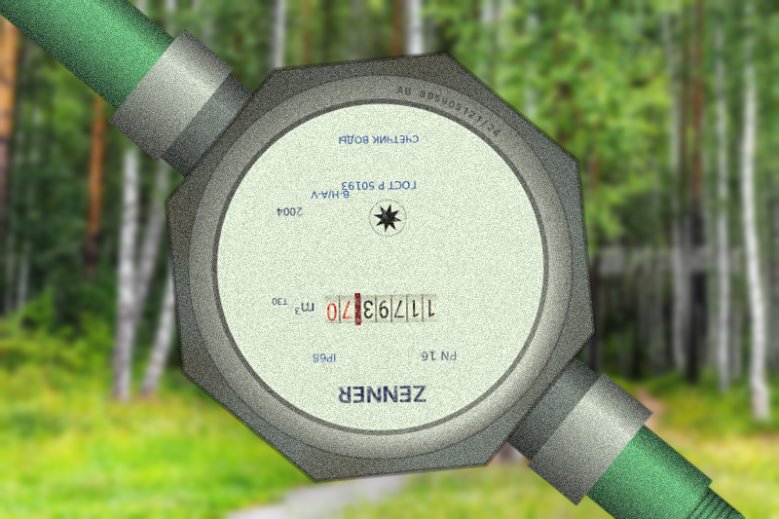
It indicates **11793.70** m³
